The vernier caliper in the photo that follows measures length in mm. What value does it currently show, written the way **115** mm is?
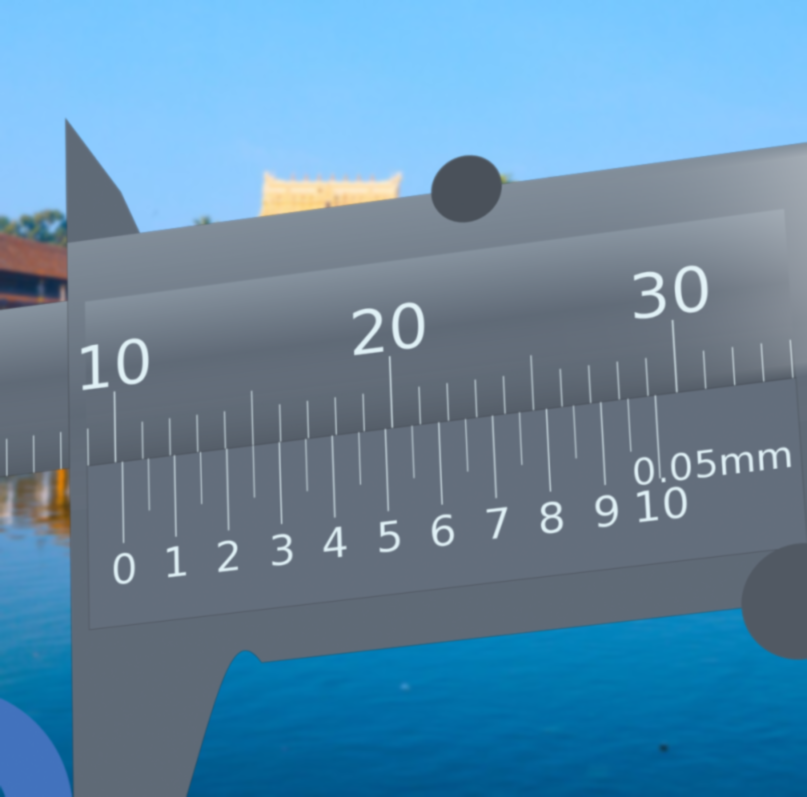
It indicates **10.25** mm
